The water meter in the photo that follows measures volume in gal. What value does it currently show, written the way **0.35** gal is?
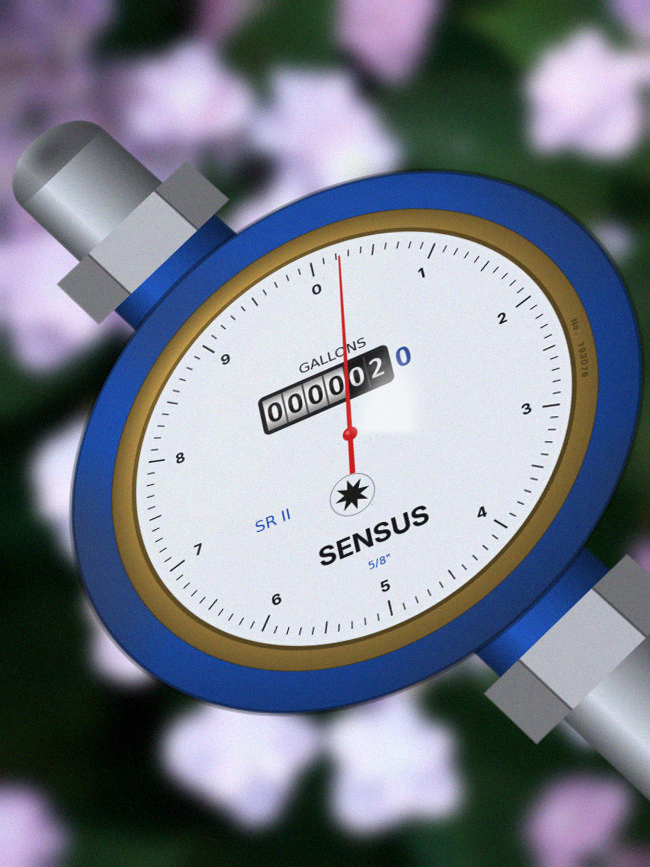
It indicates **20.2** gal
